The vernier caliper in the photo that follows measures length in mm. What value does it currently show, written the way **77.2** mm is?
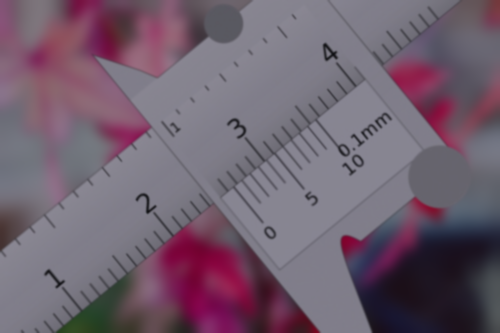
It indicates **26.6** mm
